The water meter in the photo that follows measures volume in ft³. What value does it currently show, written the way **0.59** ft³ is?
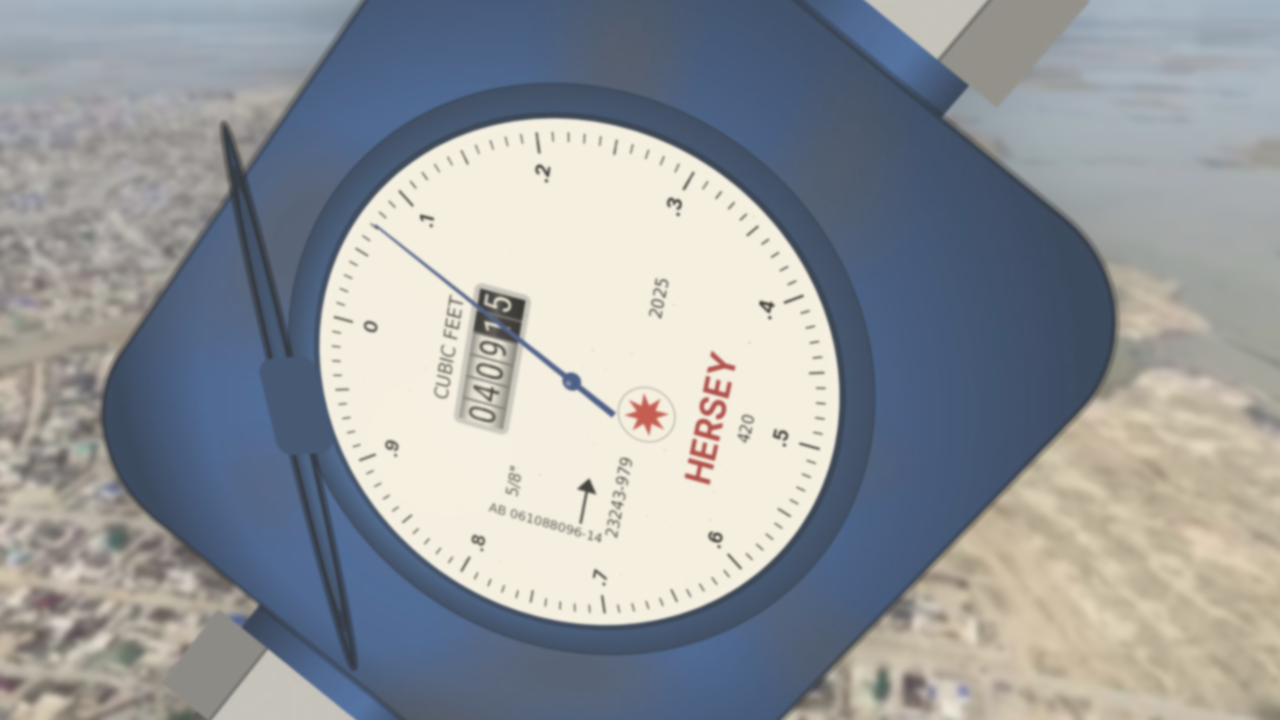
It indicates **40915.07** ft³
